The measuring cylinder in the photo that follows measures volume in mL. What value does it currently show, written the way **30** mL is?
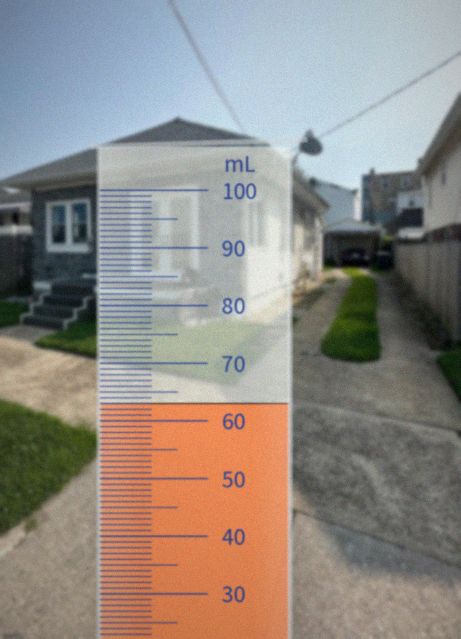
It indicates **63** mL
